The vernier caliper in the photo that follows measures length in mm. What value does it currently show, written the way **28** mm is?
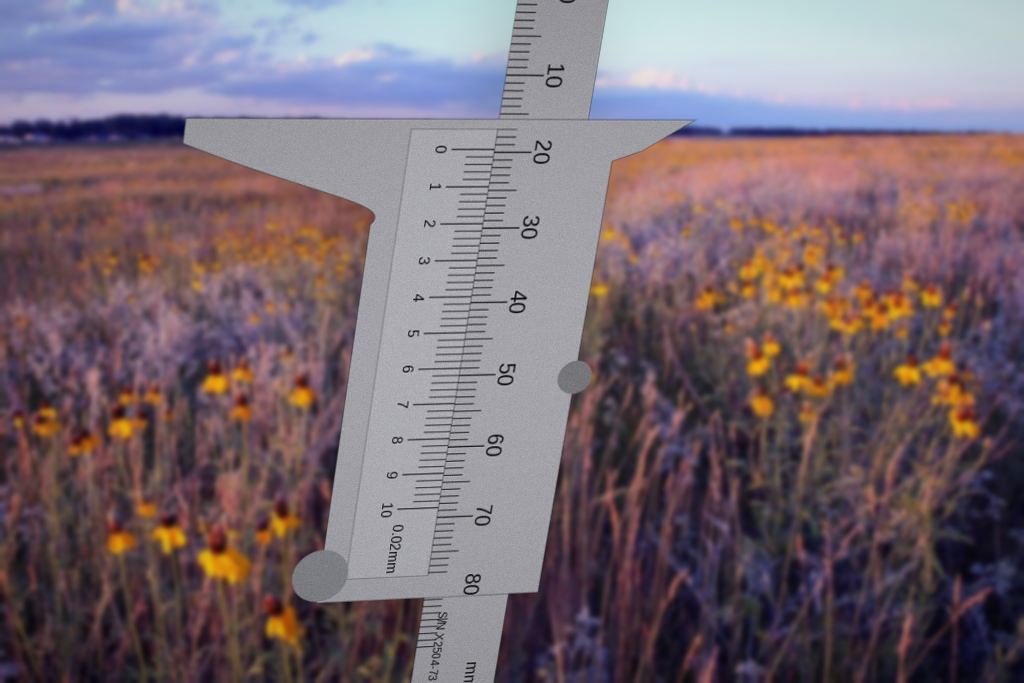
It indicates **19.6** mm
